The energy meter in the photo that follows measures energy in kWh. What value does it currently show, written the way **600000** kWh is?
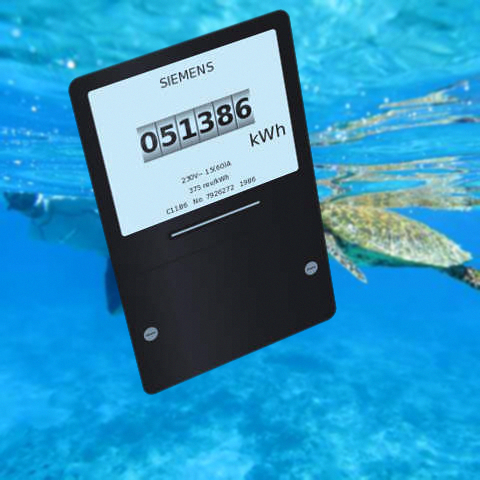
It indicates **51386** kWh
